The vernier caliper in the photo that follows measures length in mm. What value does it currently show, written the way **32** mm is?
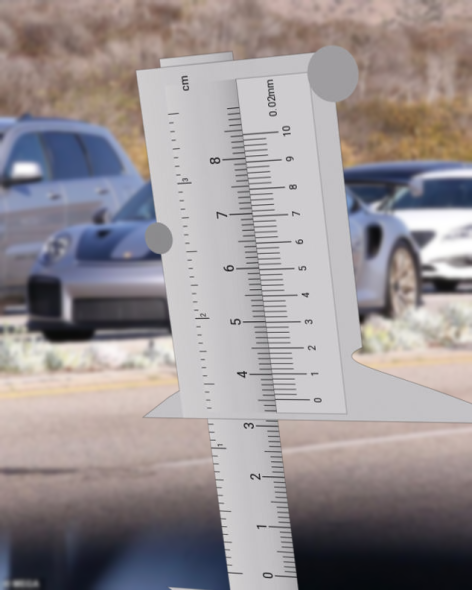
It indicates **35.2** mm
